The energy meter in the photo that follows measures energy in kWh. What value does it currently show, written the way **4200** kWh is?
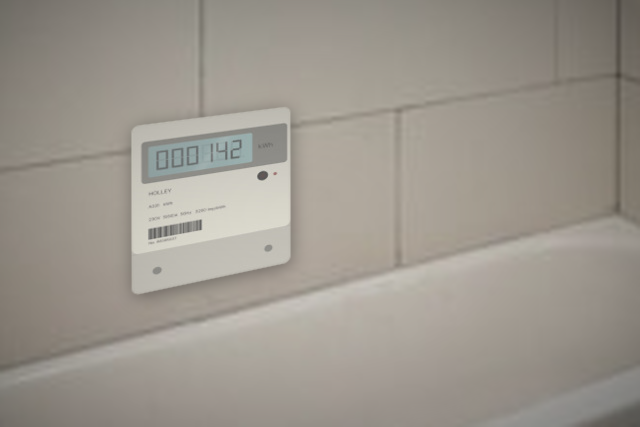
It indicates **142** kWh
